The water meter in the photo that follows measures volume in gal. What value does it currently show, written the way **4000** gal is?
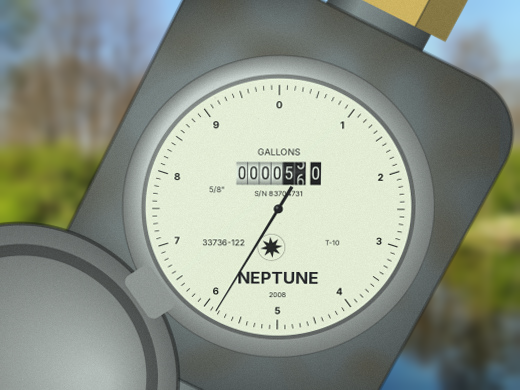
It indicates **555.8** gal
